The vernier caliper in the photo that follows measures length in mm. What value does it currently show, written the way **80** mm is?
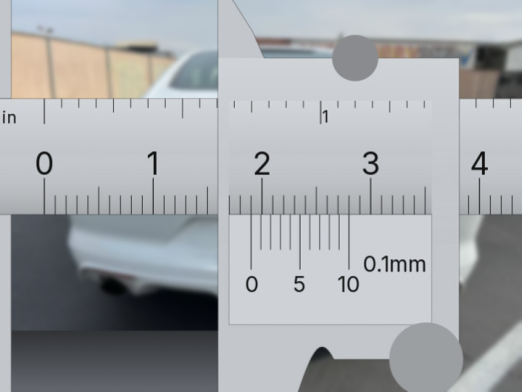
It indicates **19.0** mm
